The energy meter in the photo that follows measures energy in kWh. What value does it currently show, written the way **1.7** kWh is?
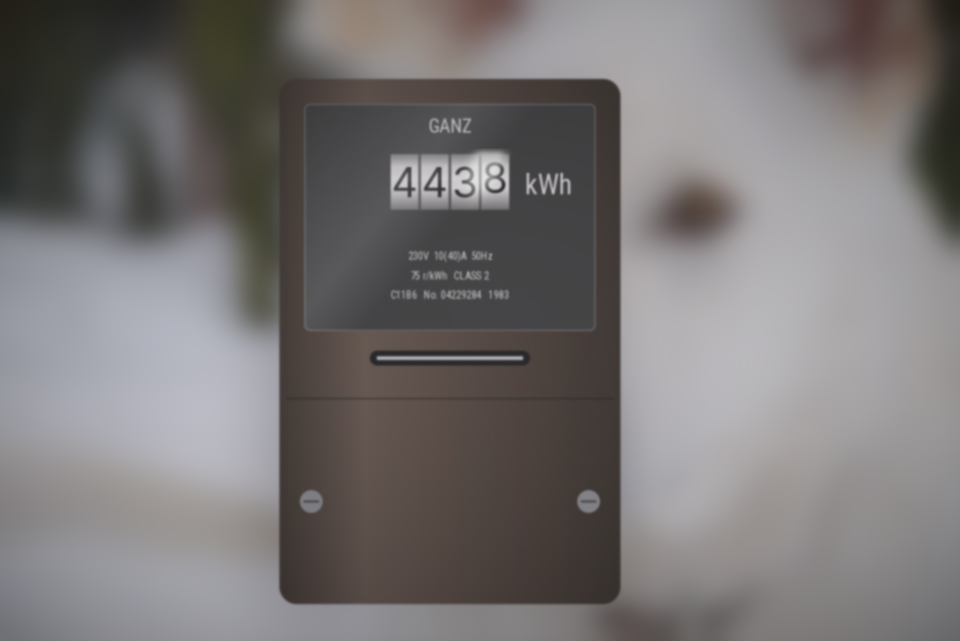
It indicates **4438** kWh
